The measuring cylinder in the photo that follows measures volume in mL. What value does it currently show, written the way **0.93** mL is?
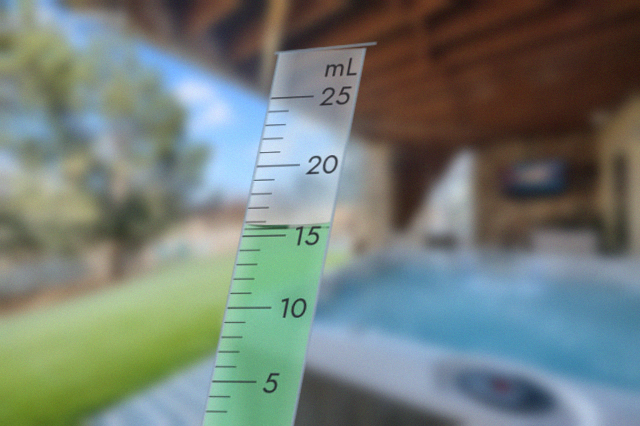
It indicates **15.5** mL
